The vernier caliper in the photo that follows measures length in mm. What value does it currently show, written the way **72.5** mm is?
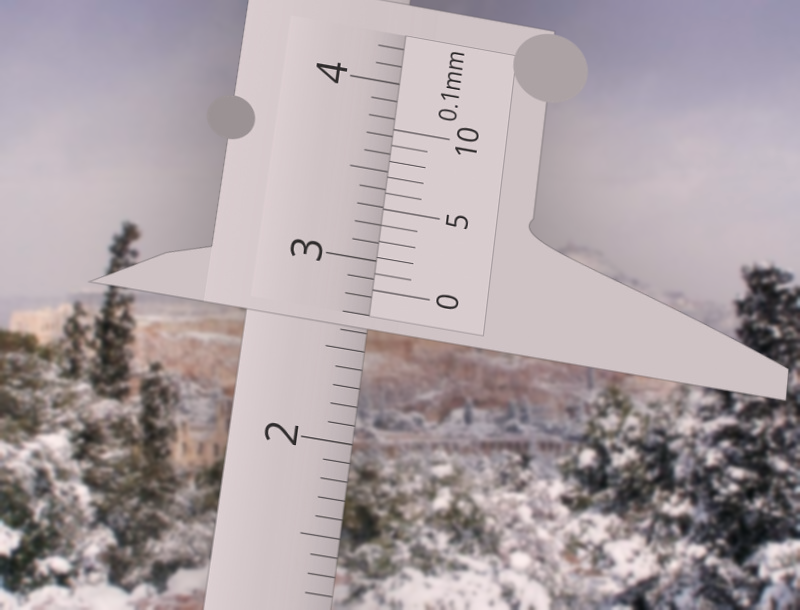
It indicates **28.4** mm
